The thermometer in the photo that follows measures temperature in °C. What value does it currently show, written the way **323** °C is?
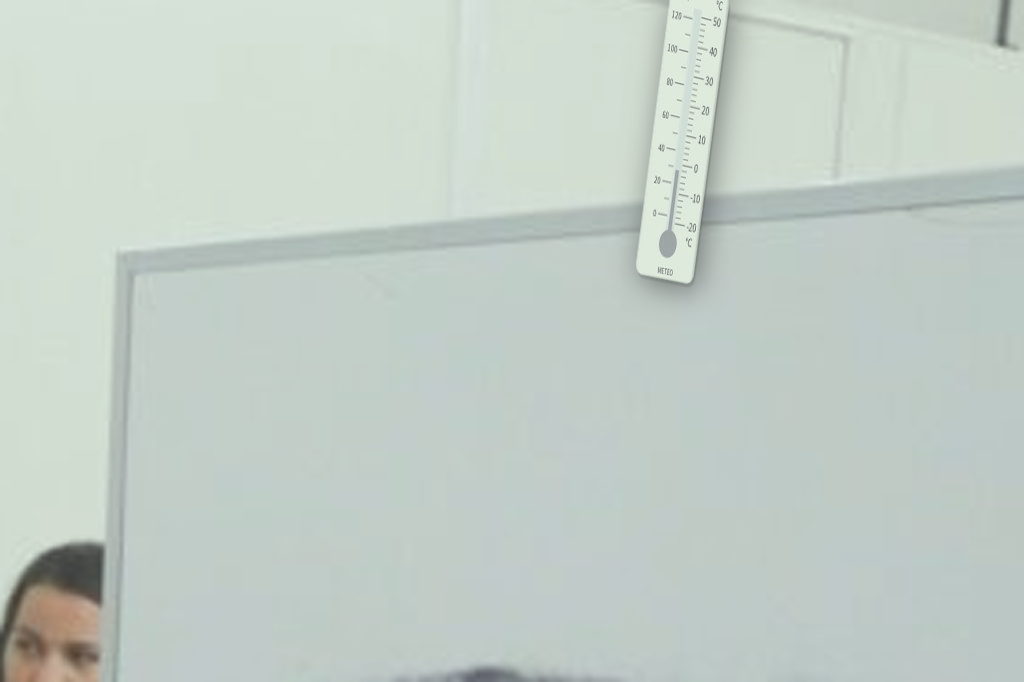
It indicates **-2** °C
